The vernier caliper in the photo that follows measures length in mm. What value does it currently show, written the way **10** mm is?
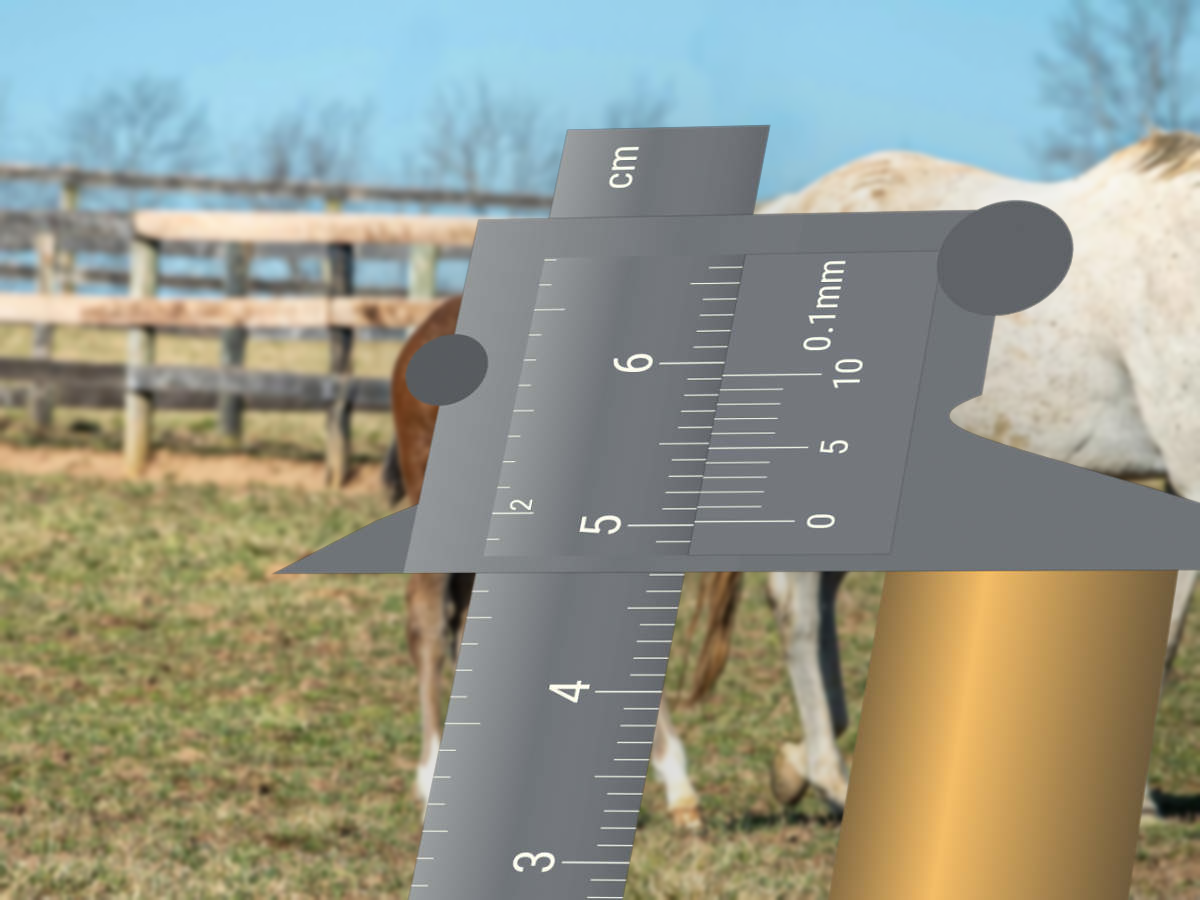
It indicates **50.2** mm
